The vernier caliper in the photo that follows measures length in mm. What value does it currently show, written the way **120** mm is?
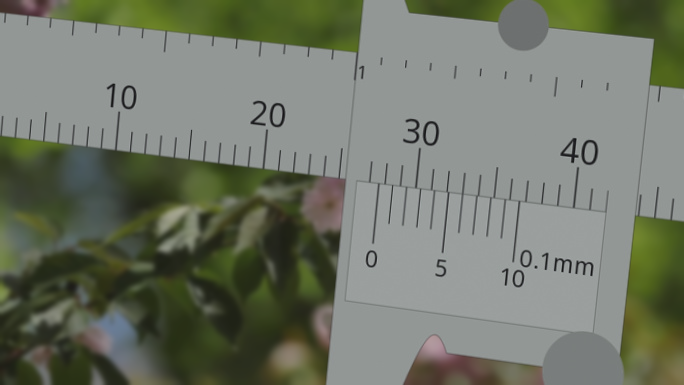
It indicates **27.6** mm
